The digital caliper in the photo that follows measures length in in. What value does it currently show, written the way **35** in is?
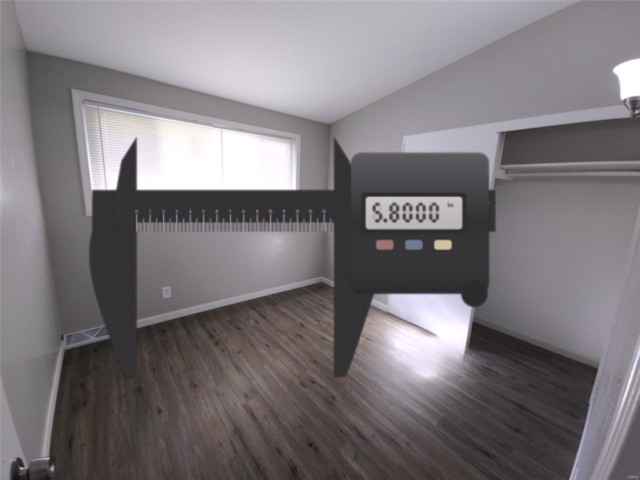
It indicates **5.8000** in
